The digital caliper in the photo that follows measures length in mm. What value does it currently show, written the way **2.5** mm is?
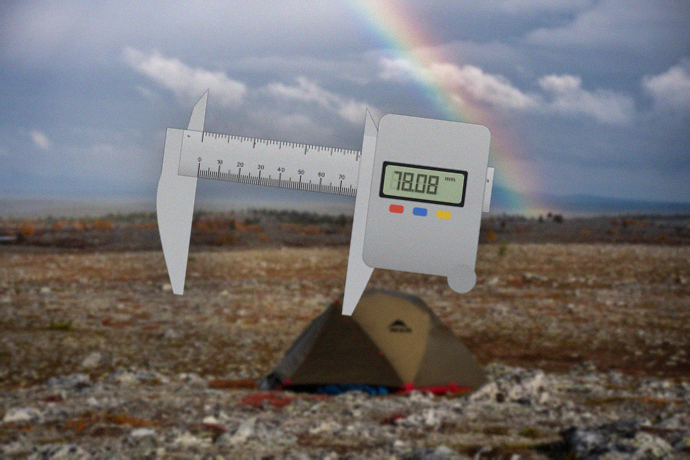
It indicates **78.08** mm
